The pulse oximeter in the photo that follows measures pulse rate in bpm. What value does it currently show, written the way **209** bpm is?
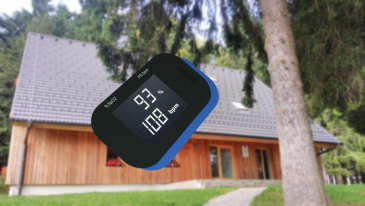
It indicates **108** bpm
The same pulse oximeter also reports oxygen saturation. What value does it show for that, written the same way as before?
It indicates **93** %
